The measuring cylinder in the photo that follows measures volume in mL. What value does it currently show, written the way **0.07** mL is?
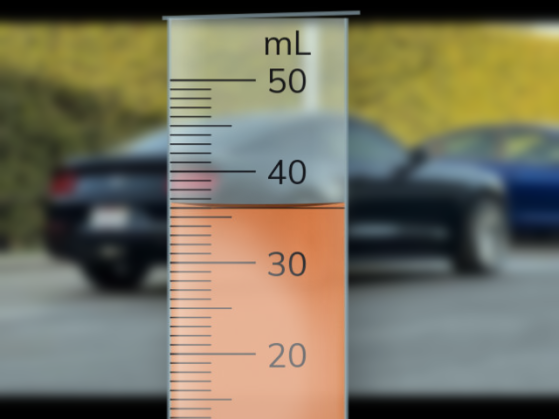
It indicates **36** mL
